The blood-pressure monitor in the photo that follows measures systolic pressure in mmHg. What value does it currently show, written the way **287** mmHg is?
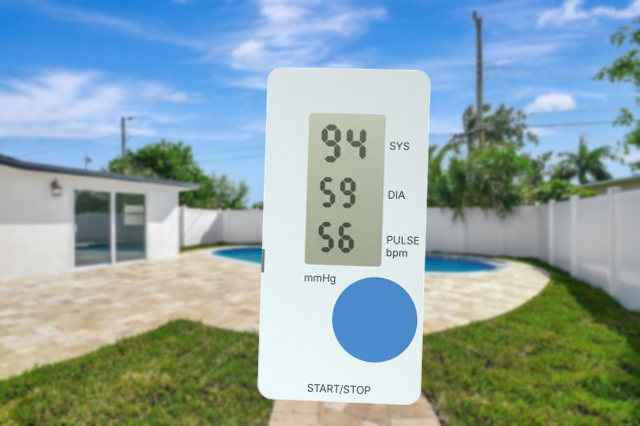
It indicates **94** mmHg
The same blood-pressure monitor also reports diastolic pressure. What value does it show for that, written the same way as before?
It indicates **59** mmHg
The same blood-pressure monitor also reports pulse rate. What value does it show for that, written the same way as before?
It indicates **56** bpm
